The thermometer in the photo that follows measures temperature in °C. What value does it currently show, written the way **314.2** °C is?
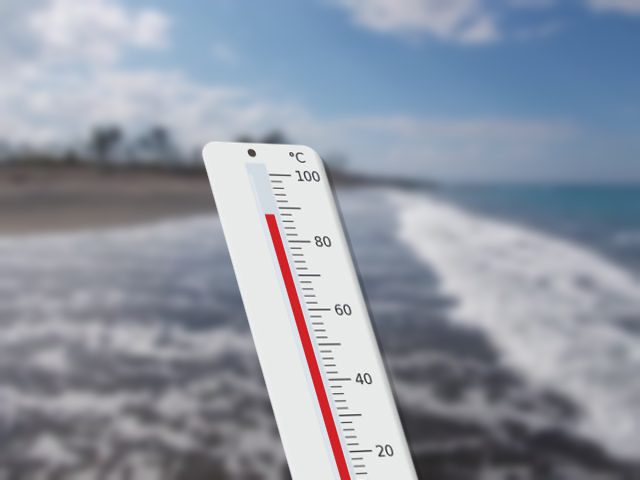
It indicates **88** °C
